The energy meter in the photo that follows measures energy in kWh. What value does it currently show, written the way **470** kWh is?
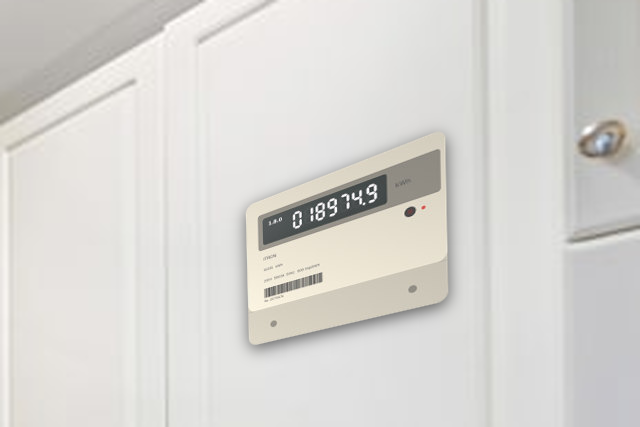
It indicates **18974.9** kWh
